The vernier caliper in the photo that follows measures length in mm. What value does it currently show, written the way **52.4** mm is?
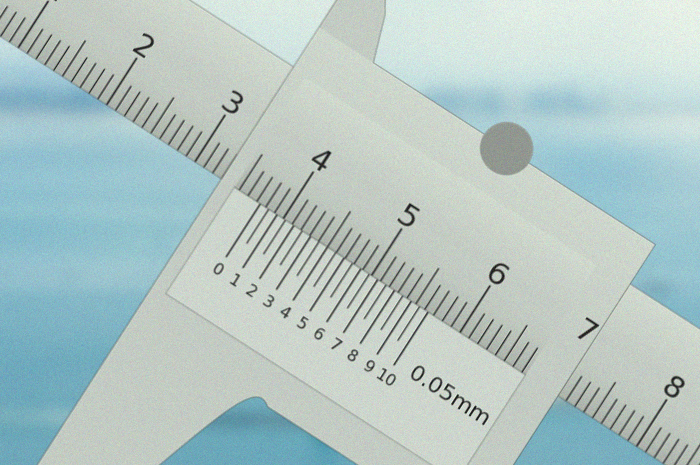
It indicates **37.4** mm
